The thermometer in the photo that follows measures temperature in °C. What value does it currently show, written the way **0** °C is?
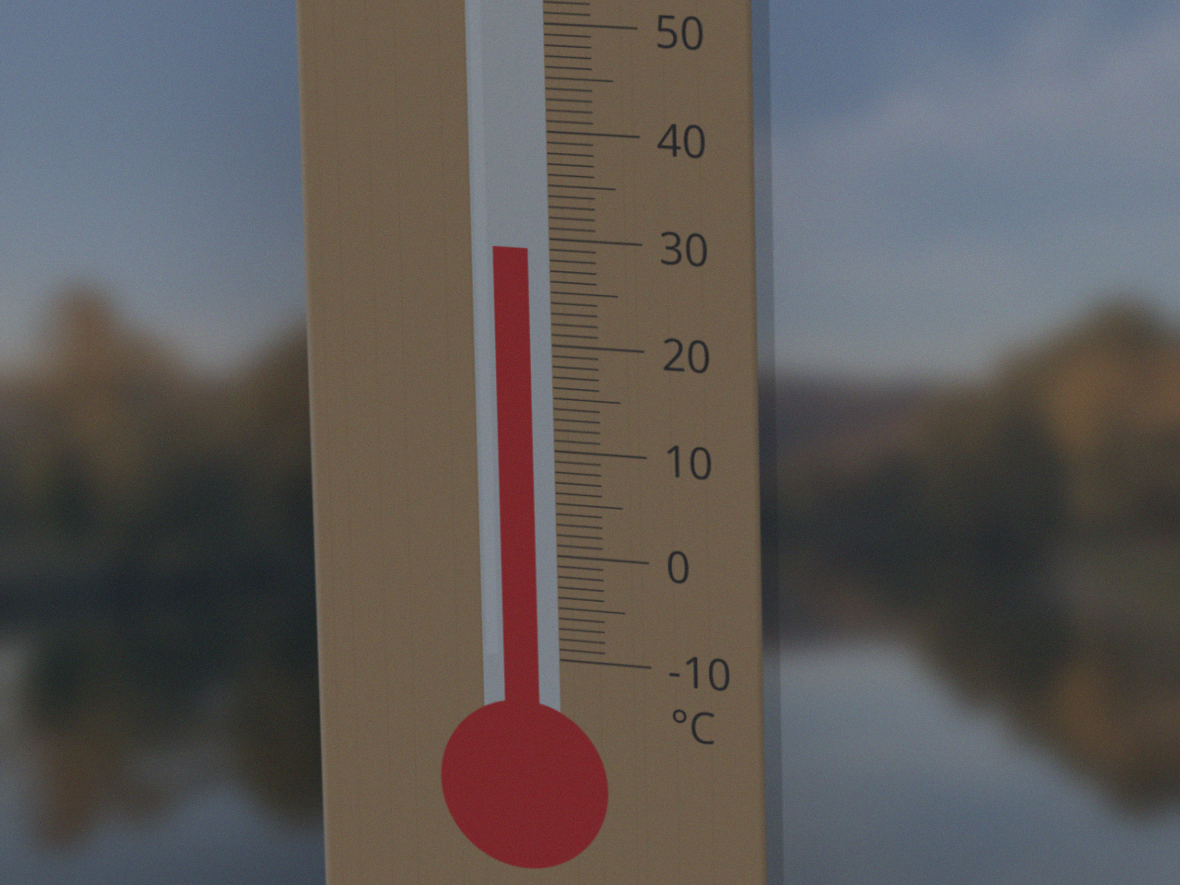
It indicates **29** °C
